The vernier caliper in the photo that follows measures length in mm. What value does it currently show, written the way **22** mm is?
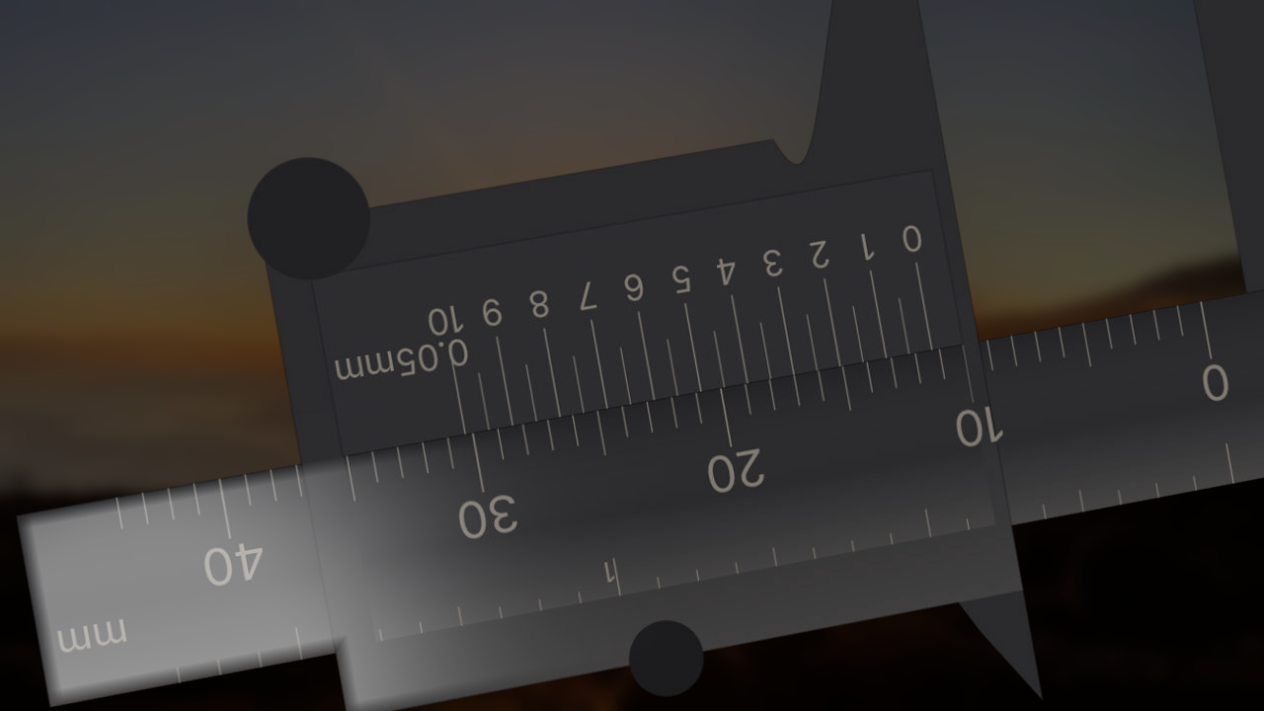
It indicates **11.30** mm
